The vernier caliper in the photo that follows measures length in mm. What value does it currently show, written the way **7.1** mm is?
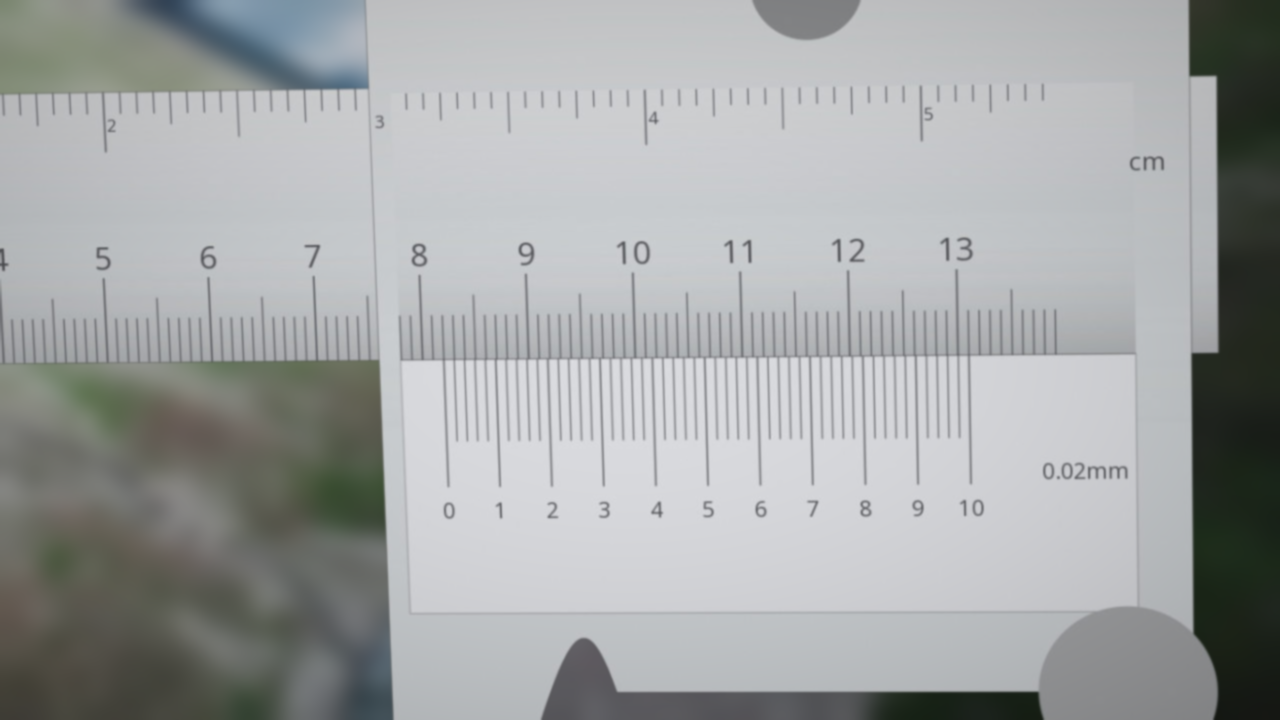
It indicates **82.0** mm
